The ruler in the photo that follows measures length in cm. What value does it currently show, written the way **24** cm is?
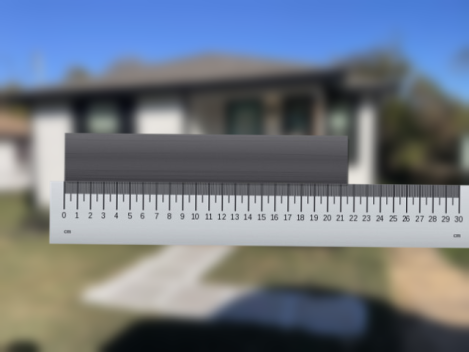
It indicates **21.5** cm
